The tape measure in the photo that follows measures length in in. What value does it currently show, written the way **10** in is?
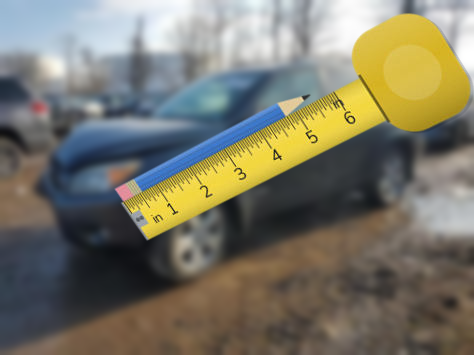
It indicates **5.5** in
